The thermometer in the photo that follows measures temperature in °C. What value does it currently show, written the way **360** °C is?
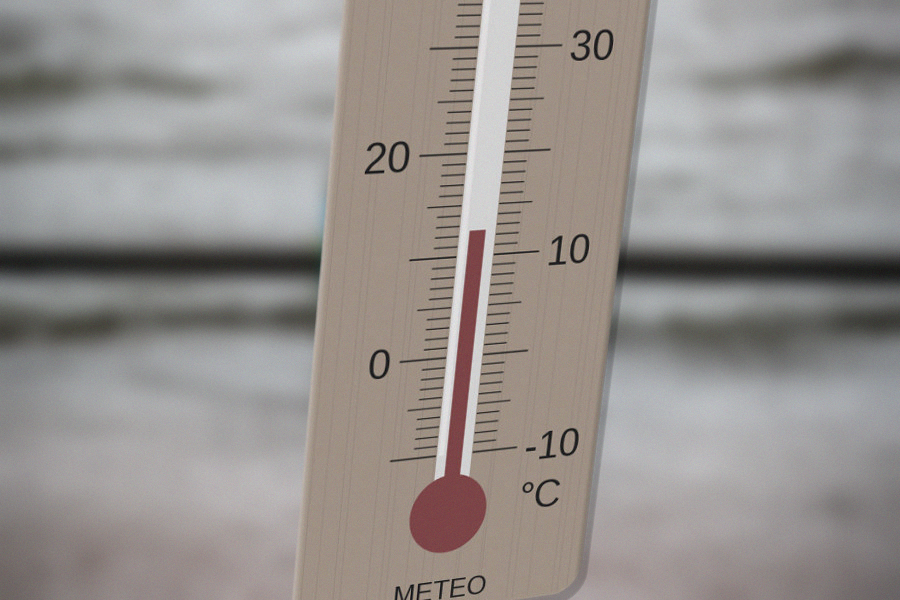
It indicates **12.5** °C
